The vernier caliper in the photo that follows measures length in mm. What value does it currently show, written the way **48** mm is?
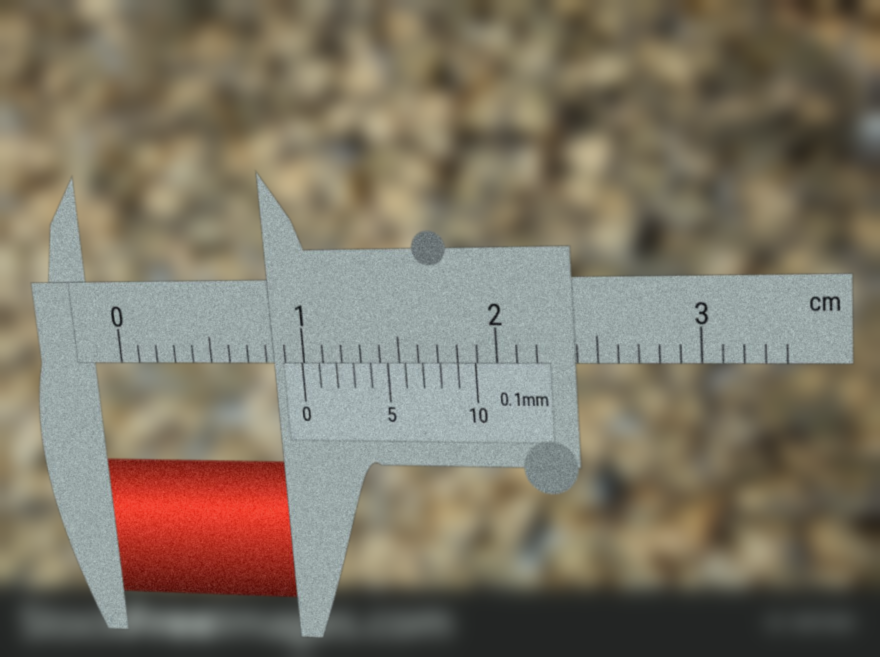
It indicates **9.9** mm
